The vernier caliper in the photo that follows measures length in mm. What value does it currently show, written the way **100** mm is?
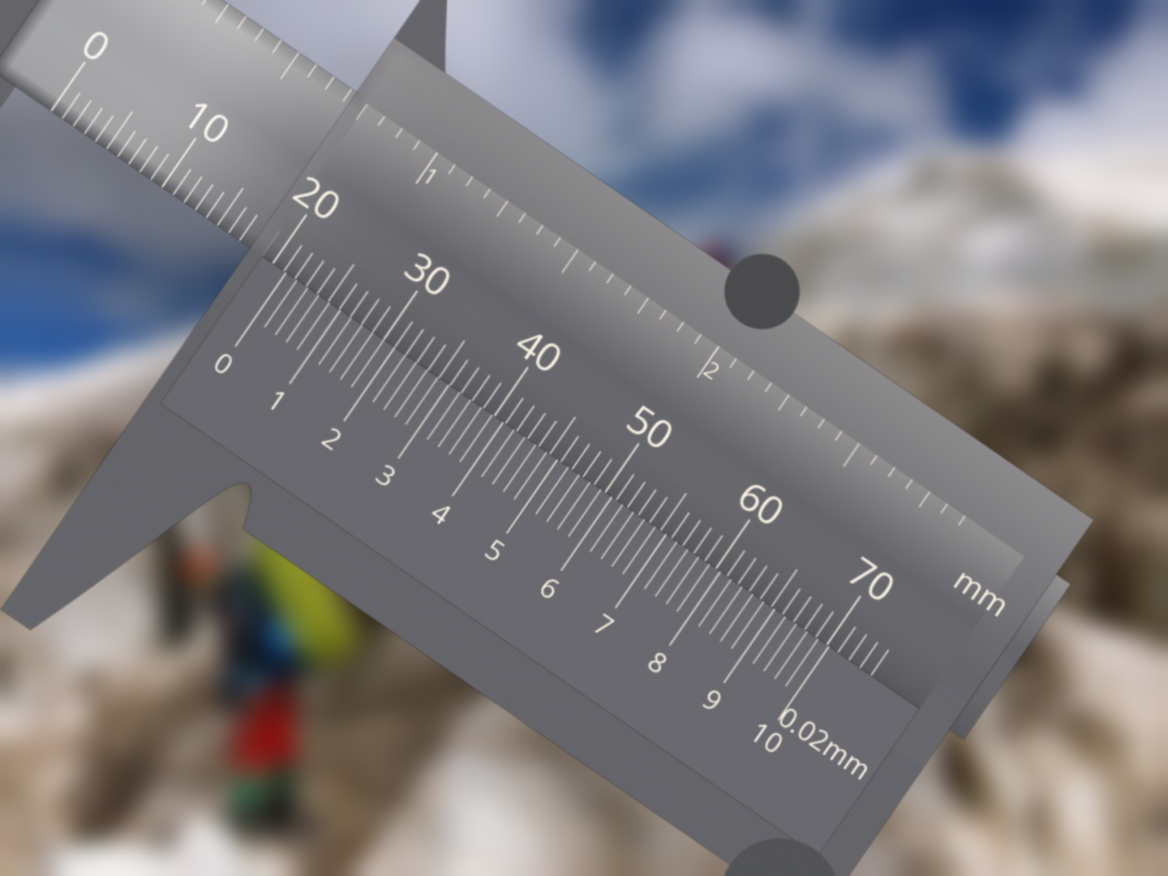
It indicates **21.2** mm
